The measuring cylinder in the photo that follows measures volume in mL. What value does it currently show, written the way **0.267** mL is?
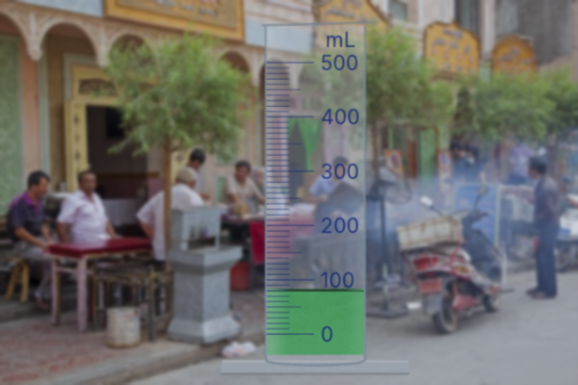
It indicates **80** mL
